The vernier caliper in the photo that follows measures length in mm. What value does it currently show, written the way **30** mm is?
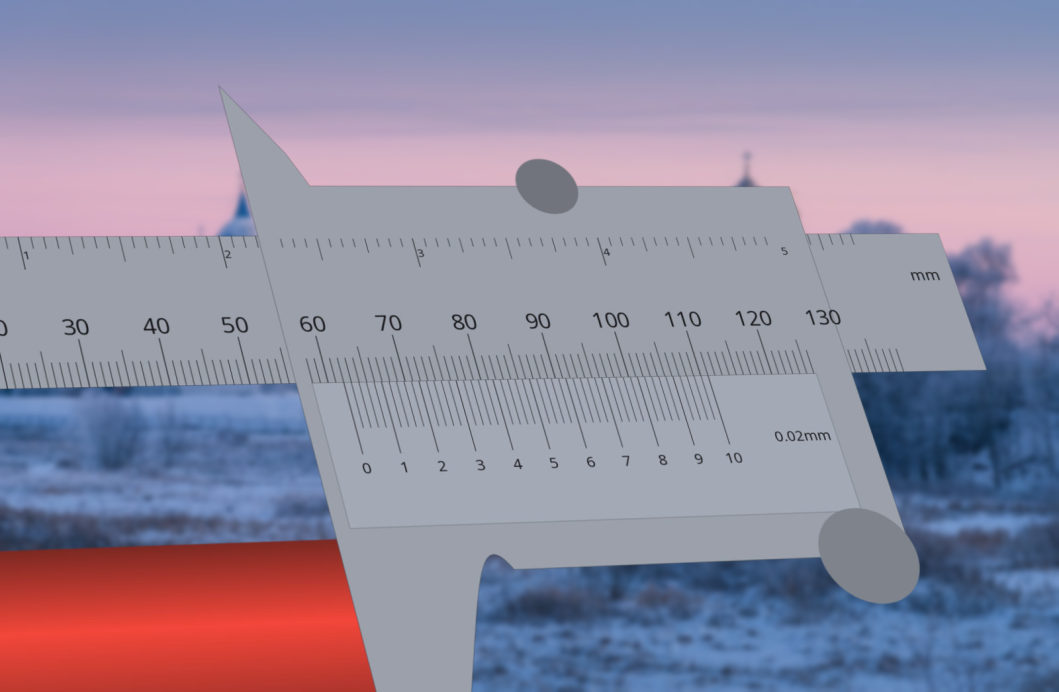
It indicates **62.0** mm
